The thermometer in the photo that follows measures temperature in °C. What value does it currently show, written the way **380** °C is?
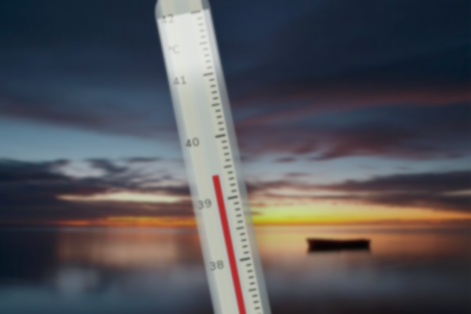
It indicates **39.4** °C
